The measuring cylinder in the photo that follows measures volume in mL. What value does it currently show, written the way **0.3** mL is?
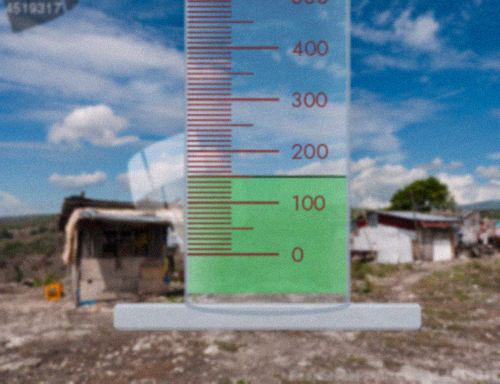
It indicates **150** mL
